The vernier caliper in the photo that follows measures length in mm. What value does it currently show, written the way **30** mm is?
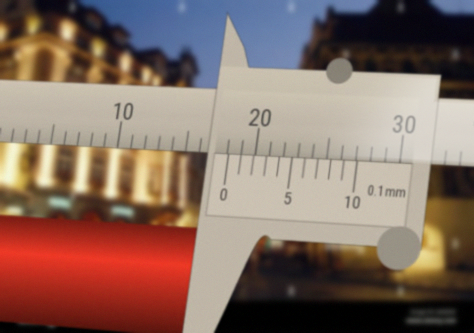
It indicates **18.1** mm
